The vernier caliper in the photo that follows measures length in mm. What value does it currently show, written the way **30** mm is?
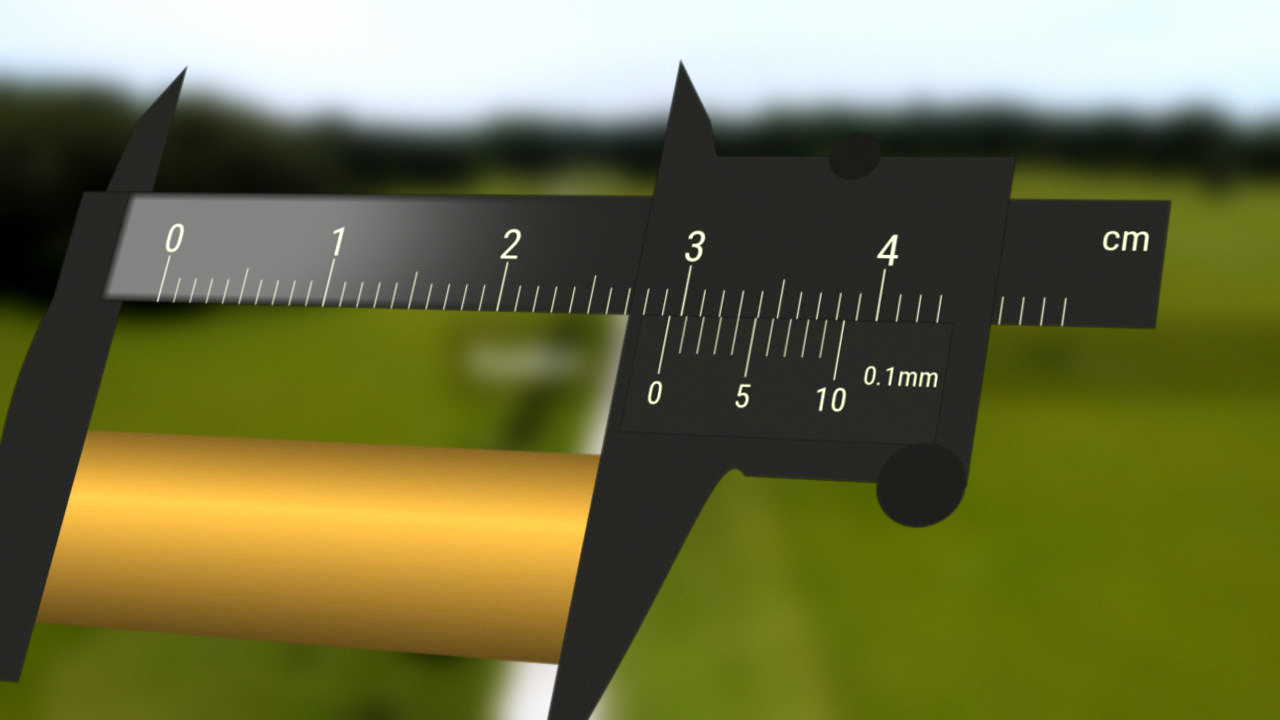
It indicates **29.4** mm
